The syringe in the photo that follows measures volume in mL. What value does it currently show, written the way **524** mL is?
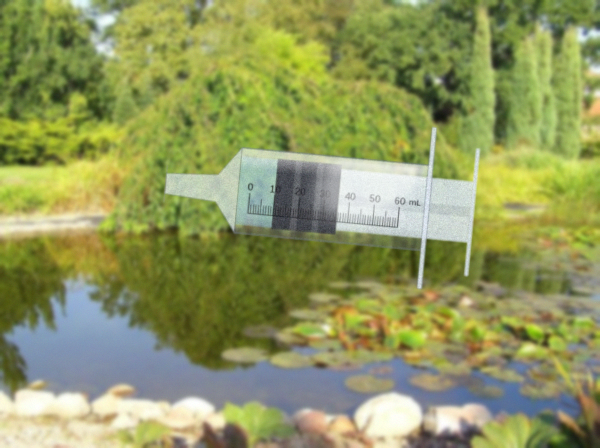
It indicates **10** mL
